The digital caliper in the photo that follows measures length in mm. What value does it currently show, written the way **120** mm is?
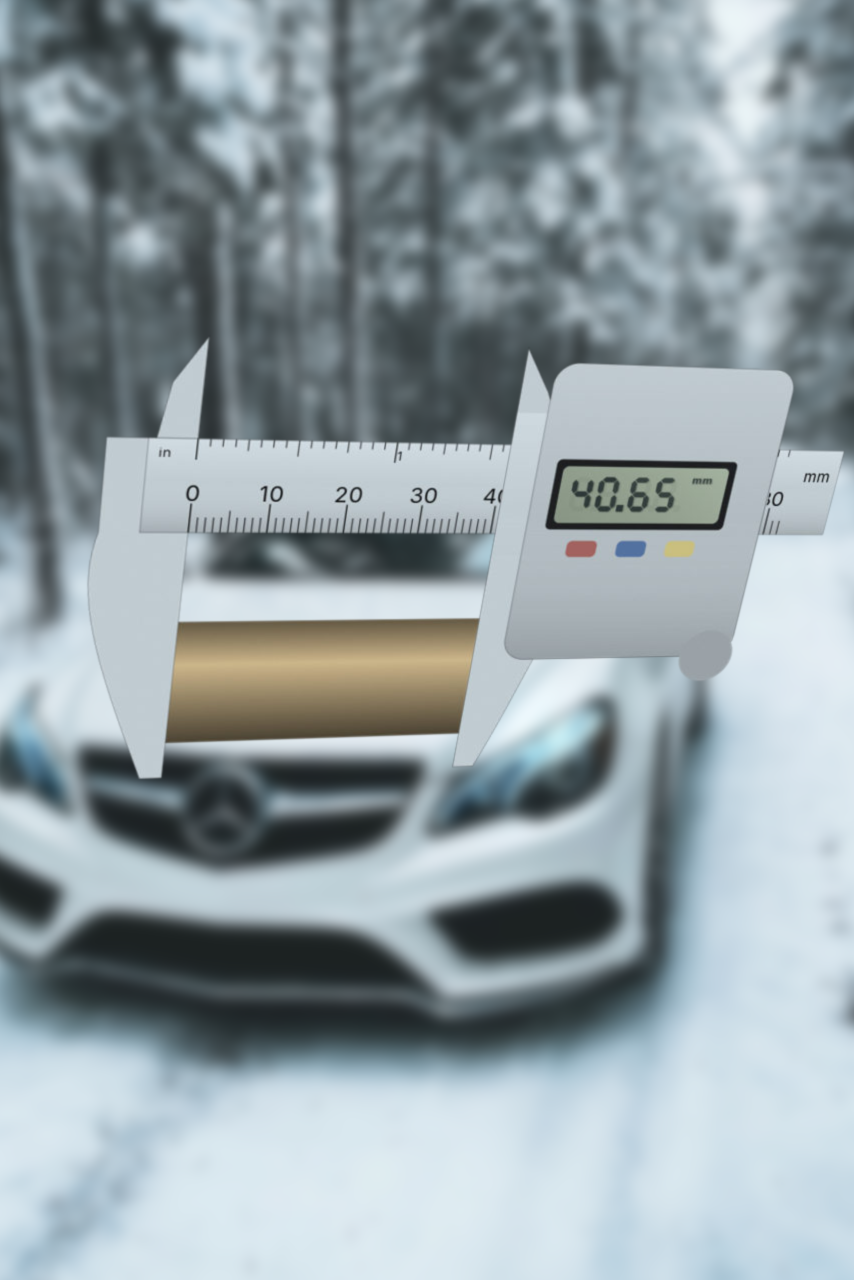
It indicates **40.65** mm
